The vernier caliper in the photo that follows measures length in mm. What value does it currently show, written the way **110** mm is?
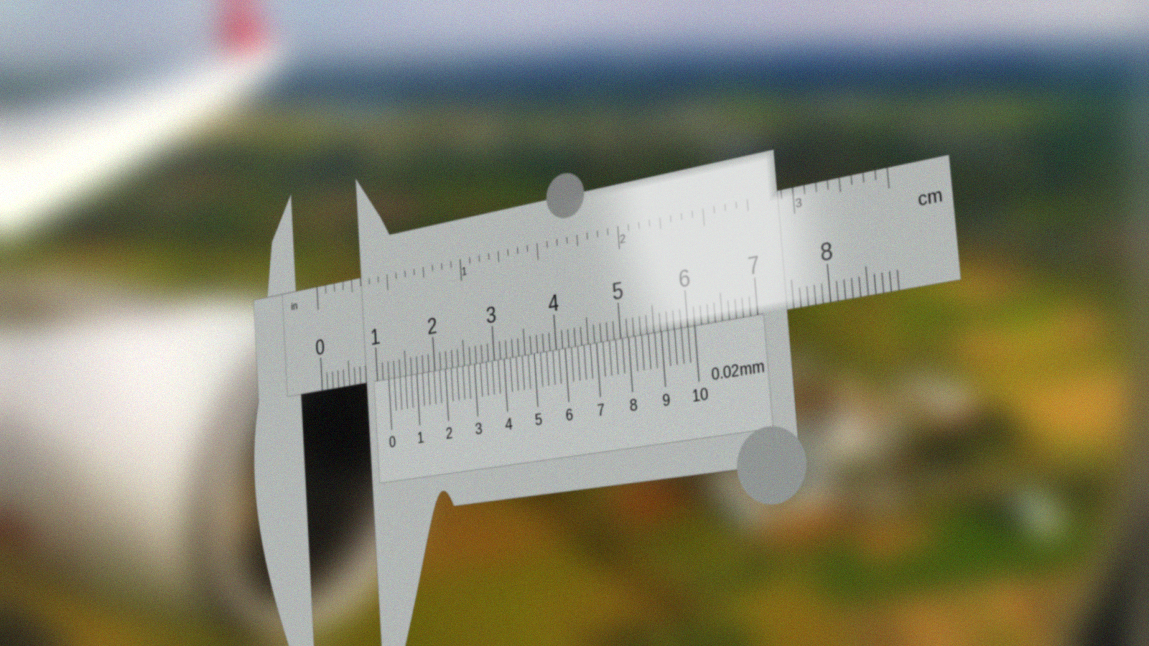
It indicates **12.0** mm
